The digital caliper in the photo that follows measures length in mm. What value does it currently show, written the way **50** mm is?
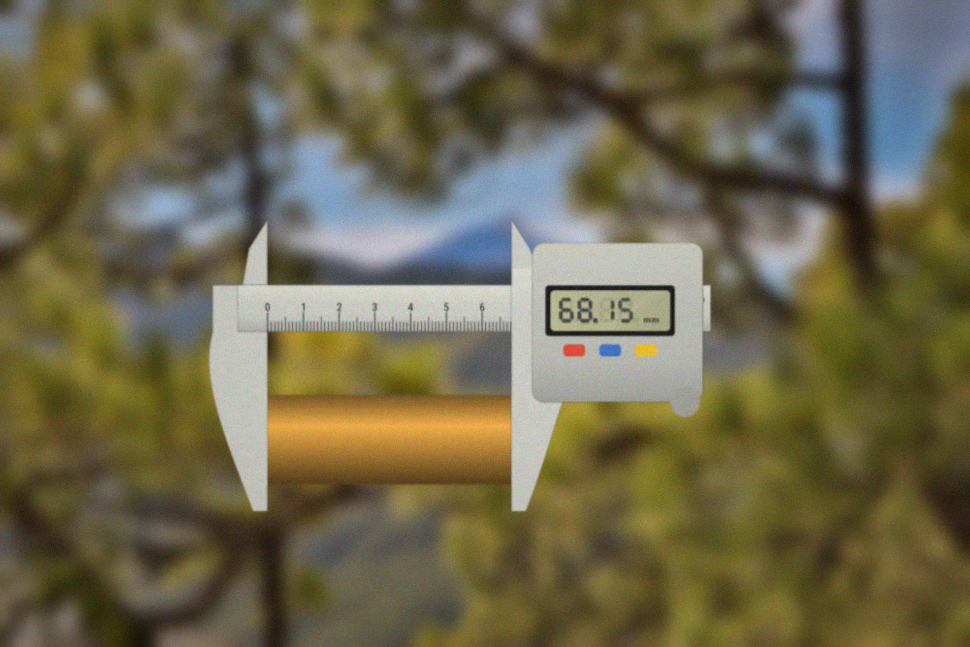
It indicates **68.15** mm
